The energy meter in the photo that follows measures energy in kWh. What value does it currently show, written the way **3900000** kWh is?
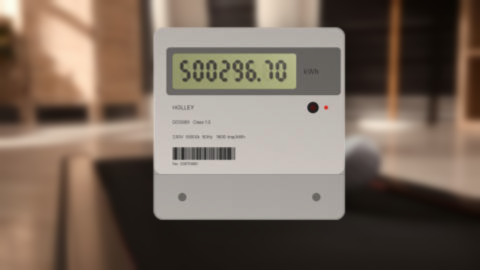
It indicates **500296.70** kWh
